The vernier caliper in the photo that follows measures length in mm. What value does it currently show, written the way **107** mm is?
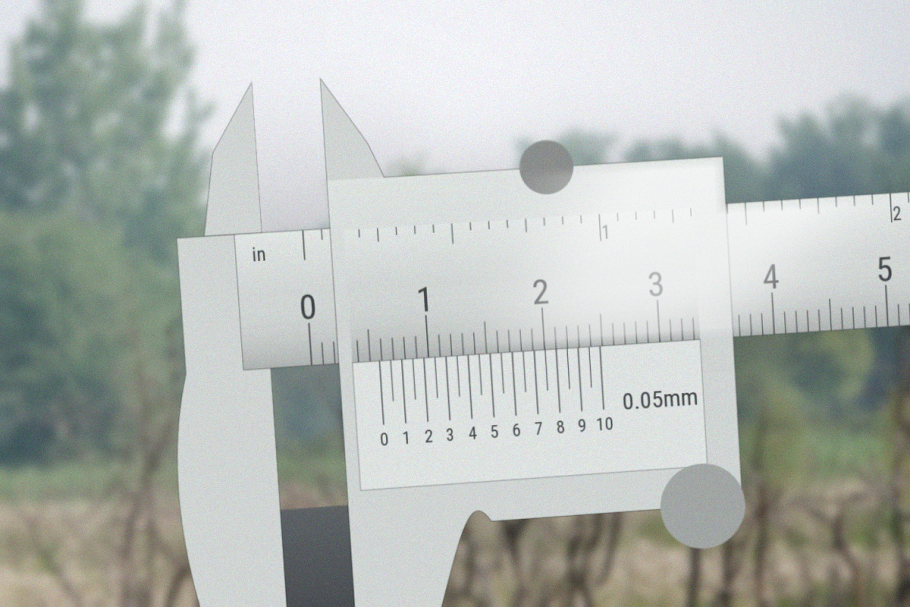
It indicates **5.8** mm
